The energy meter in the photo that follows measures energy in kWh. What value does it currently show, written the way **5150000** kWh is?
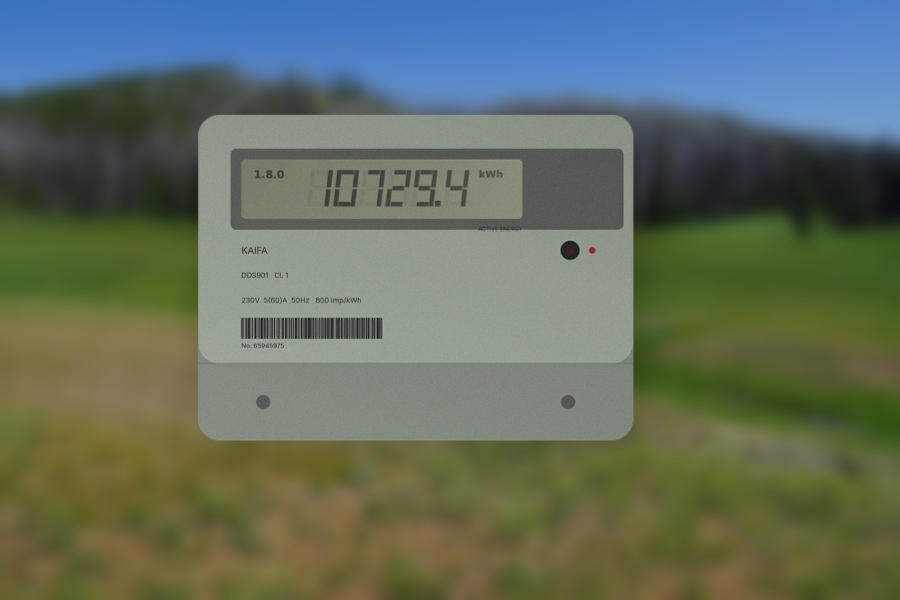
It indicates **10729.4** kWh
